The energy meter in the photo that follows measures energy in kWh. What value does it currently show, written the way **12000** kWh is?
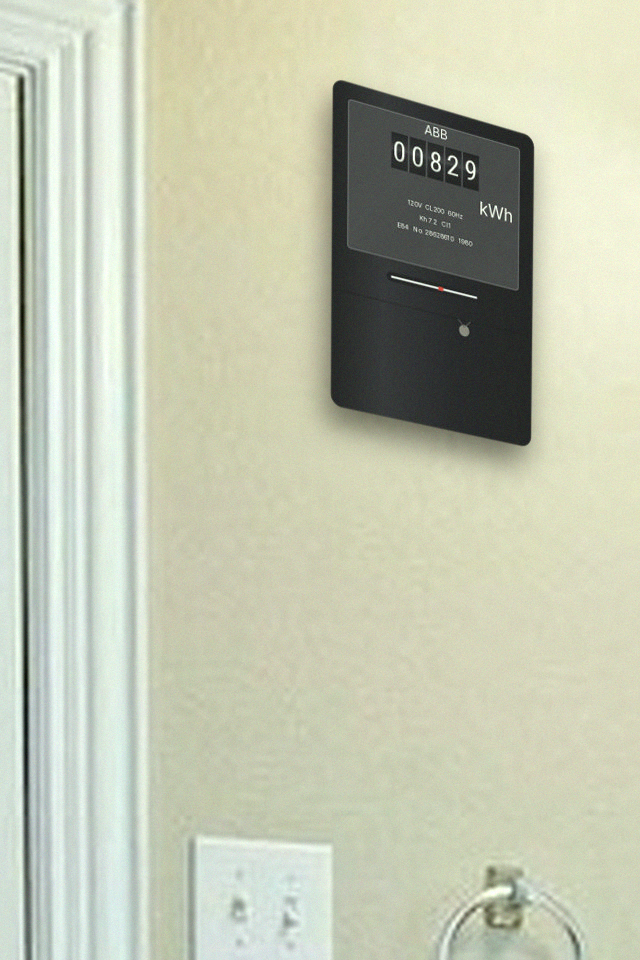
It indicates **829** kWh
